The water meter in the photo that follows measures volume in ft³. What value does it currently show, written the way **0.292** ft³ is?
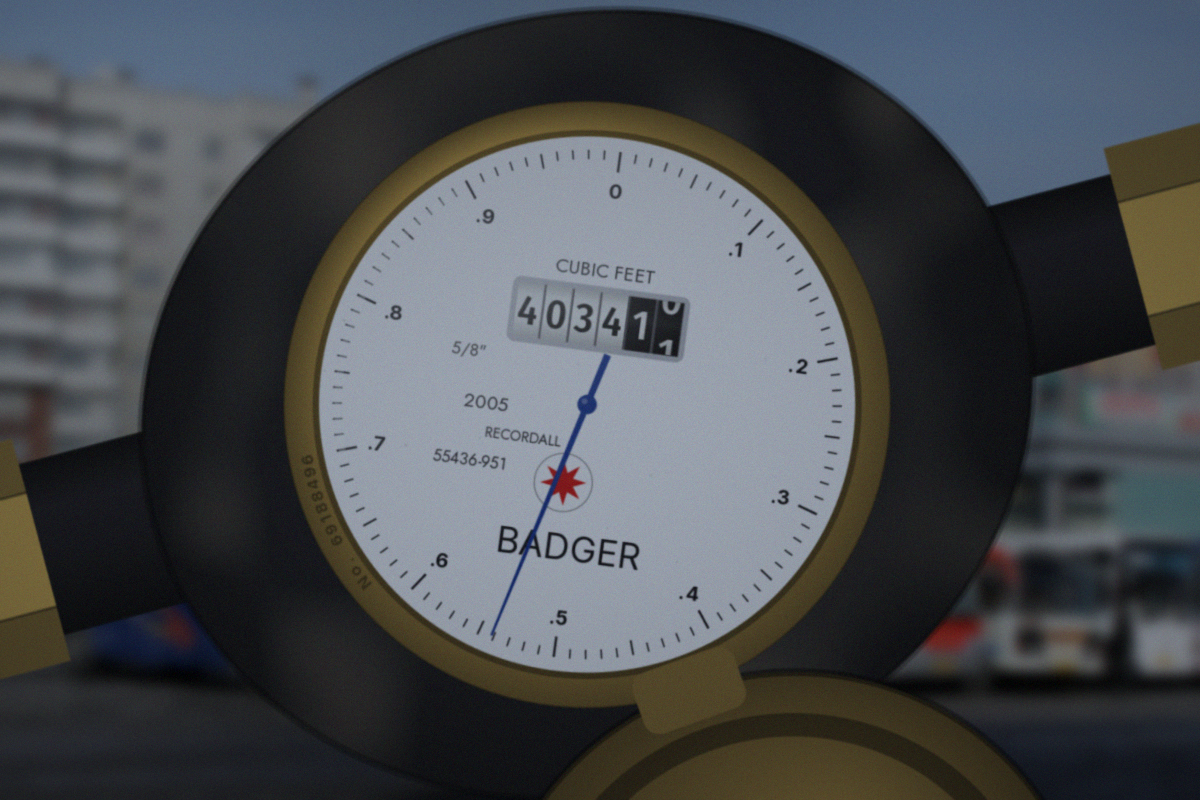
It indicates **403410.54** ft³
